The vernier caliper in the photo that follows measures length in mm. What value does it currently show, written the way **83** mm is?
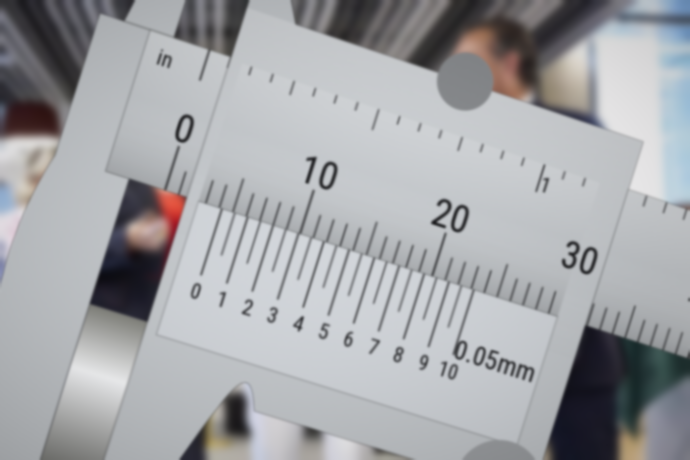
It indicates **4.2** mm
